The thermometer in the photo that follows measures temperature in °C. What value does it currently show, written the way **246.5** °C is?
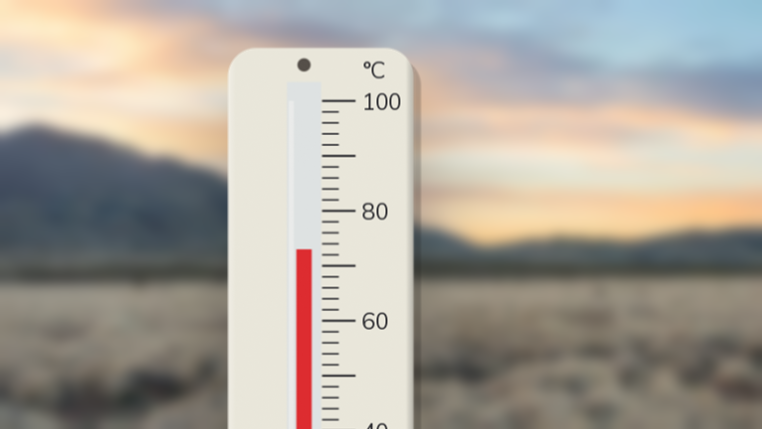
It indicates **73** °C
